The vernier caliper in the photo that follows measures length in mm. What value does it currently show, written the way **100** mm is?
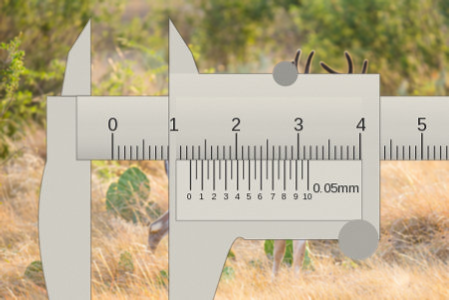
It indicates **12.6** mm
